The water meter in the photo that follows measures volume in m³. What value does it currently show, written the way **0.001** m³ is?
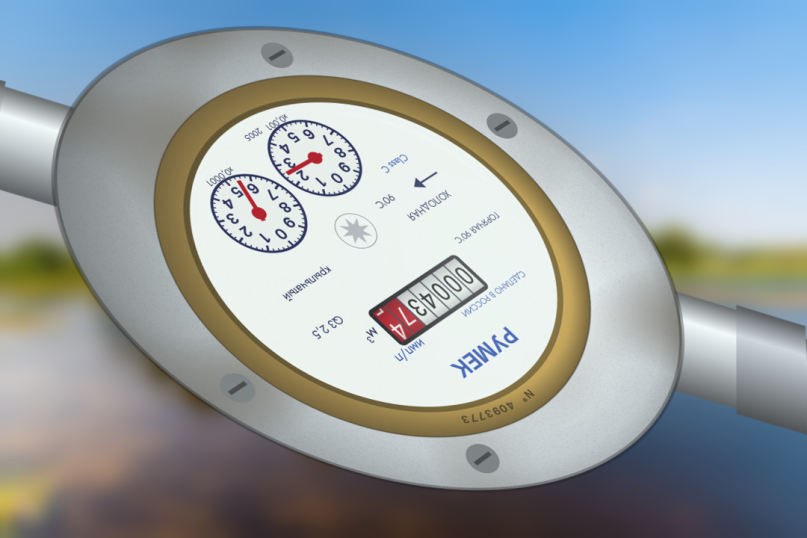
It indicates **43.7425** m³
